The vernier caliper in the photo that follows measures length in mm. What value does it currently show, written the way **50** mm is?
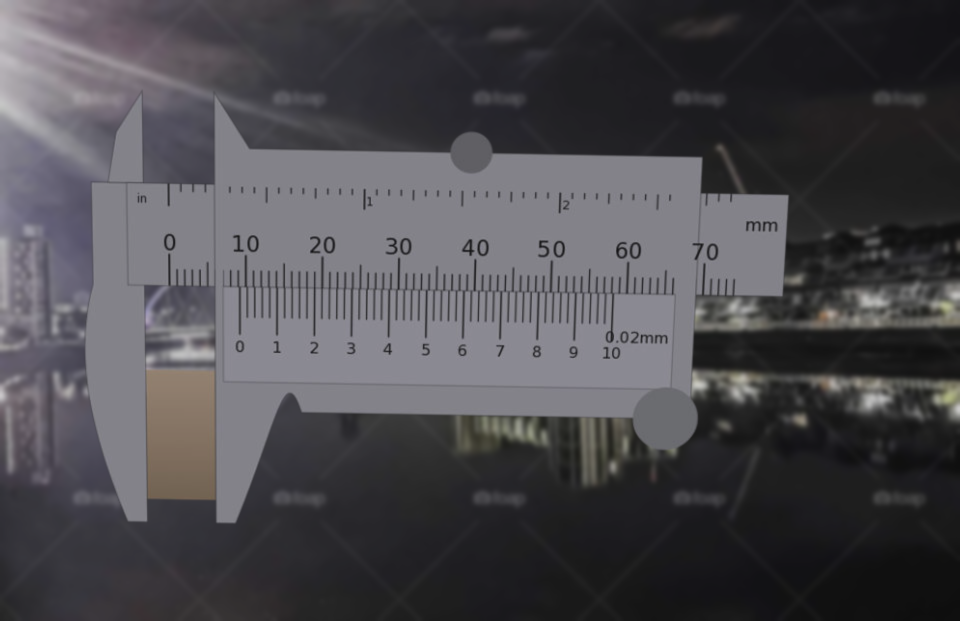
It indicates **9.2** mm
